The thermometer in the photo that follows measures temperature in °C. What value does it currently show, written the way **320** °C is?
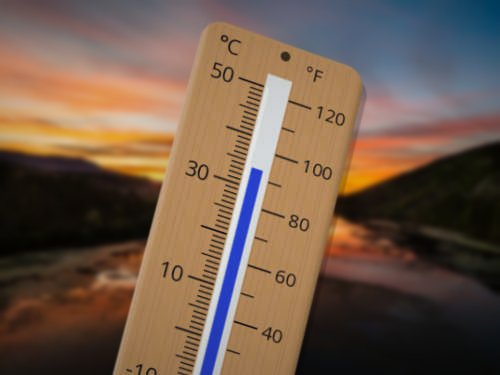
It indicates **34** °C
